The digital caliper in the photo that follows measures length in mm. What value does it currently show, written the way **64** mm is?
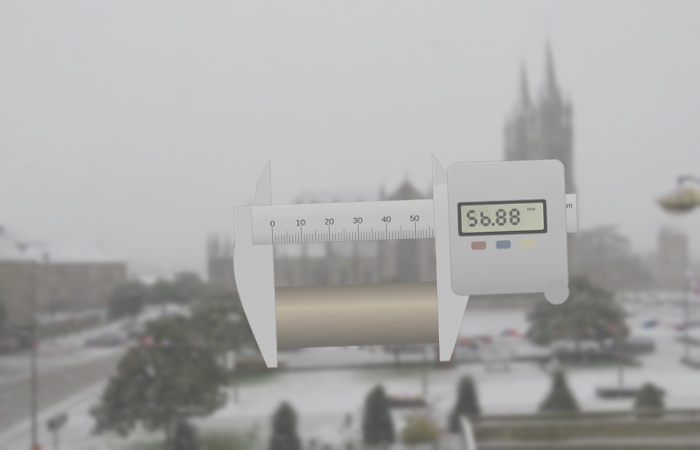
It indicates **56.88** mm
